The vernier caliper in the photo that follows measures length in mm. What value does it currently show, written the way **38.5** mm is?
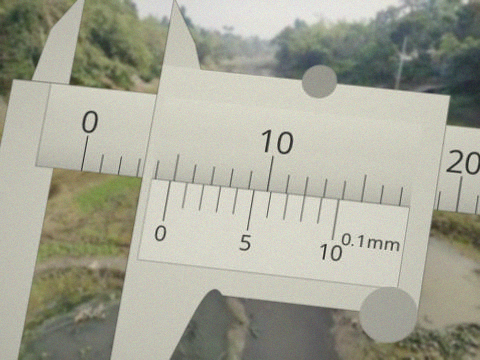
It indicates **4.8** mm
